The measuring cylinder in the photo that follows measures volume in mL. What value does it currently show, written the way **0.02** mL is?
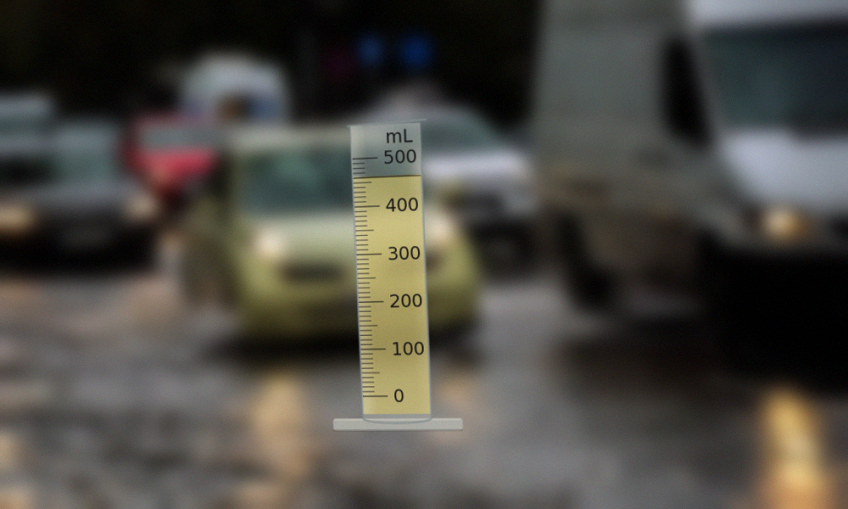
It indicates **460** mL
